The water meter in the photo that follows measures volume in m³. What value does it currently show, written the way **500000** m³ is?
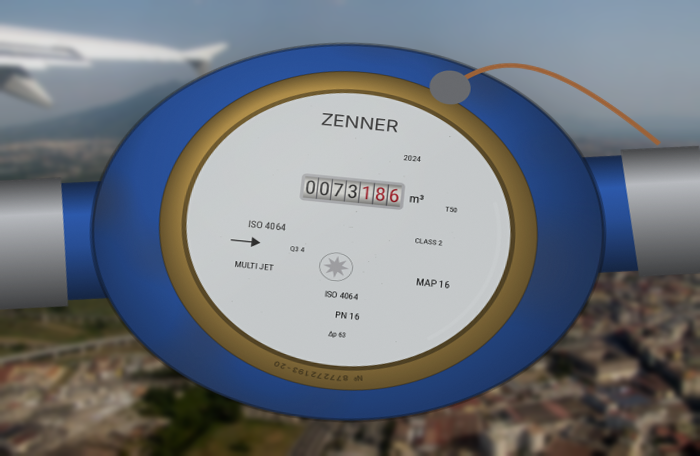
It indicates **73.186** m³
